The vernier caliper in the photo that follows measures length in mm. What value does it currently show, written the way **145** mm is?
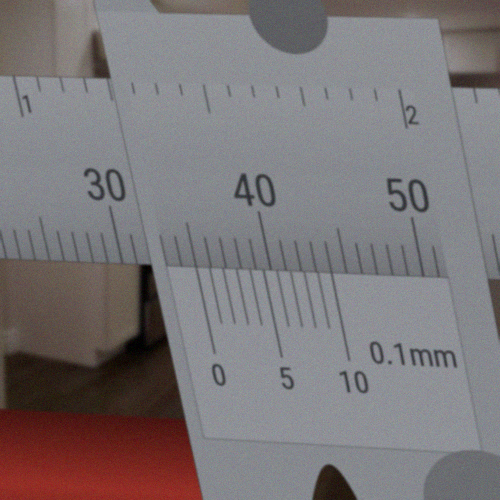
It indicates **35.0** mm
